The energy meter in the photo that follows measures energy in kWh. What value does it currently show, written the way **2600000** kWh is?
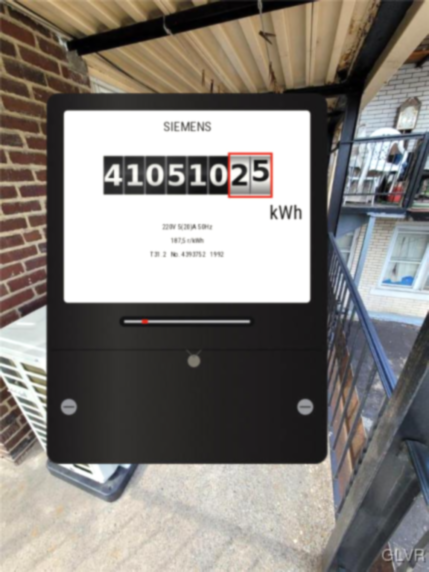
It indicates **410510.25** kWh
